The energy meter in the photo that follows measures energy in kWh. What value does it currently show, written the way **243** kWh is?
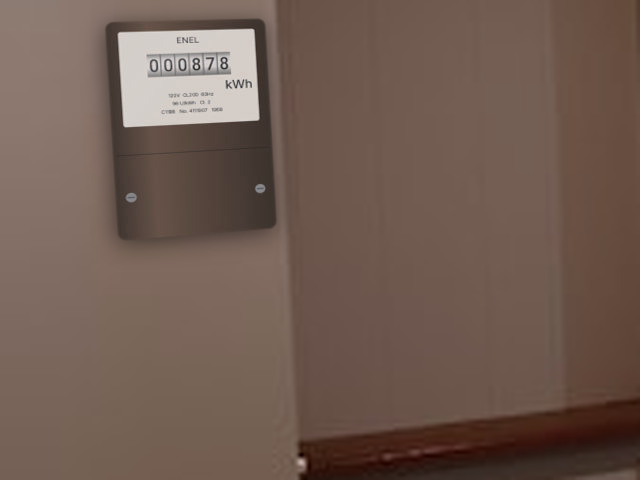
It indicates **878** kWh
